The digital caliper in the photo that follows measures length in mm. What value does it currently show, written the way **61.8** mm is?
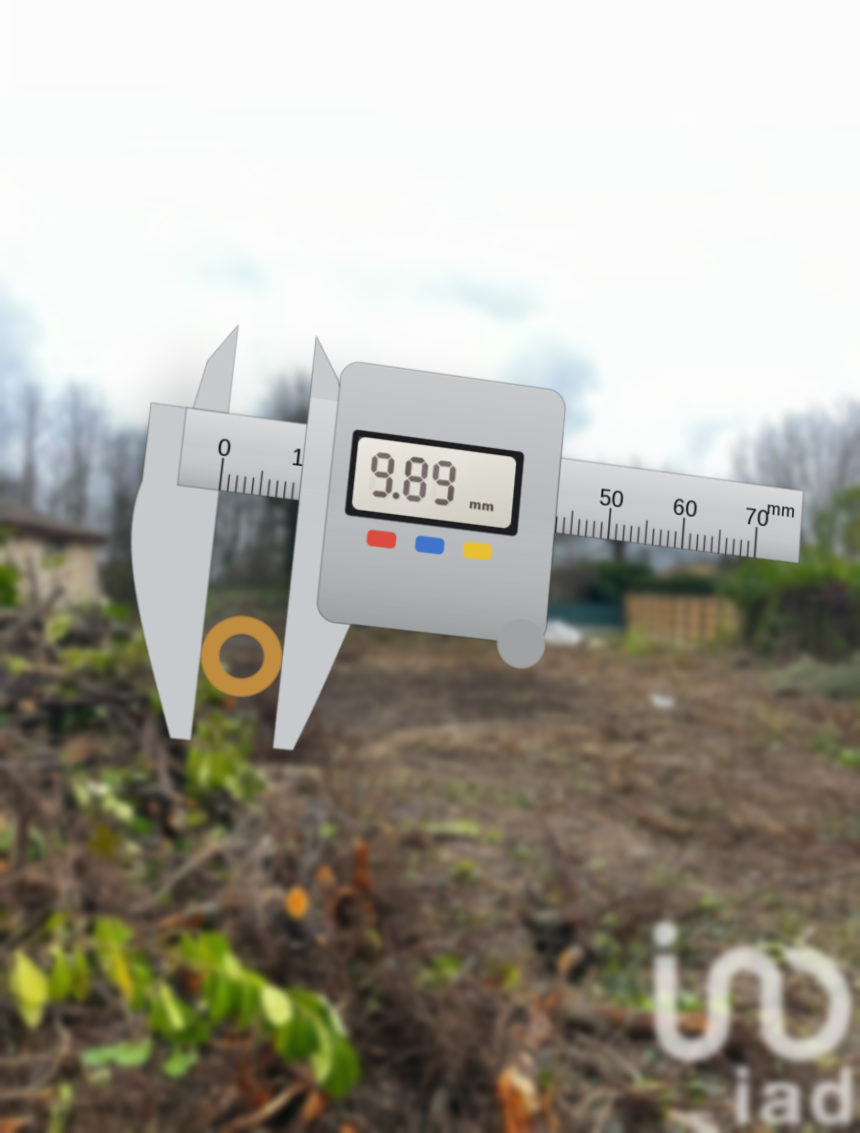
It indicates **9.89** mm
